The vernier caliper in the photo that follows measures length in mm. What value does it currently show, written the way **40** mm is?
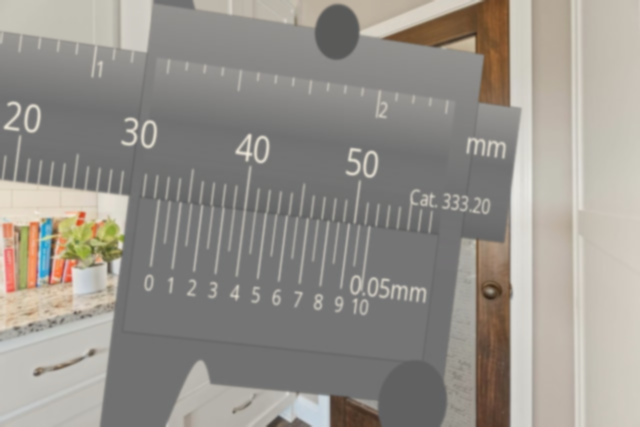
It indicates **32.4** mm
